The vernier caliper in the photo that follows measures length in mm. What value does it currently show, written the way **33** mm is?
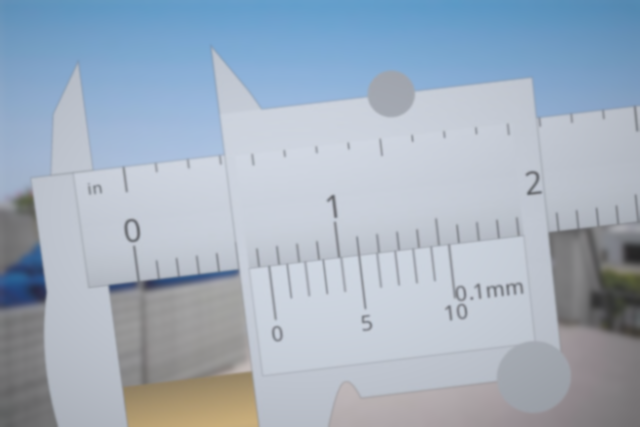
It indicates **6.5** mm
